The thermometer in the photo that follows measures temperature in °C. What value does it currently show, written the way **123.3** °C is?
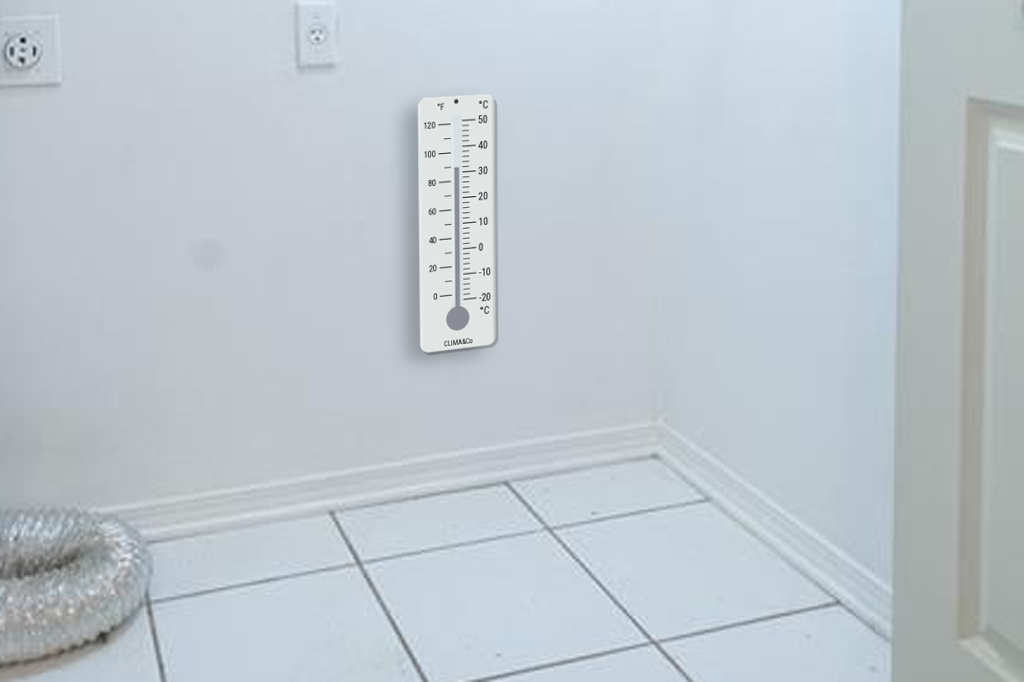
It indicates **32** °C
